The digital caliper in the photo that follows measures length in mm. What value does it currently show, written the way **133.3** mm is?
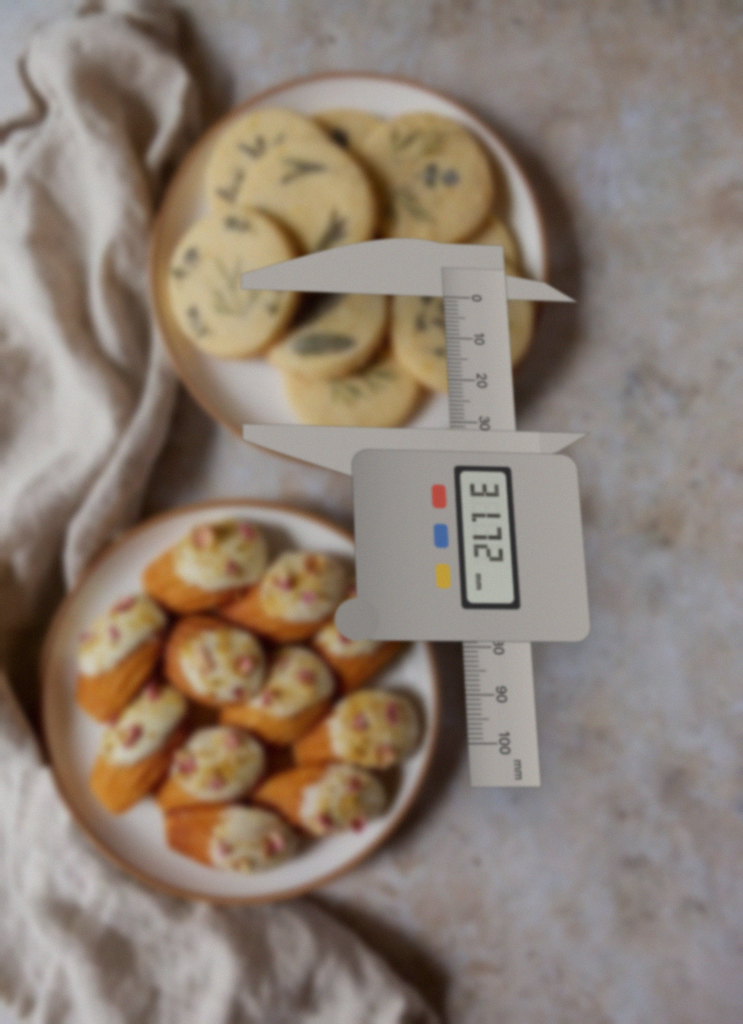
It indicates **31.72** mm
